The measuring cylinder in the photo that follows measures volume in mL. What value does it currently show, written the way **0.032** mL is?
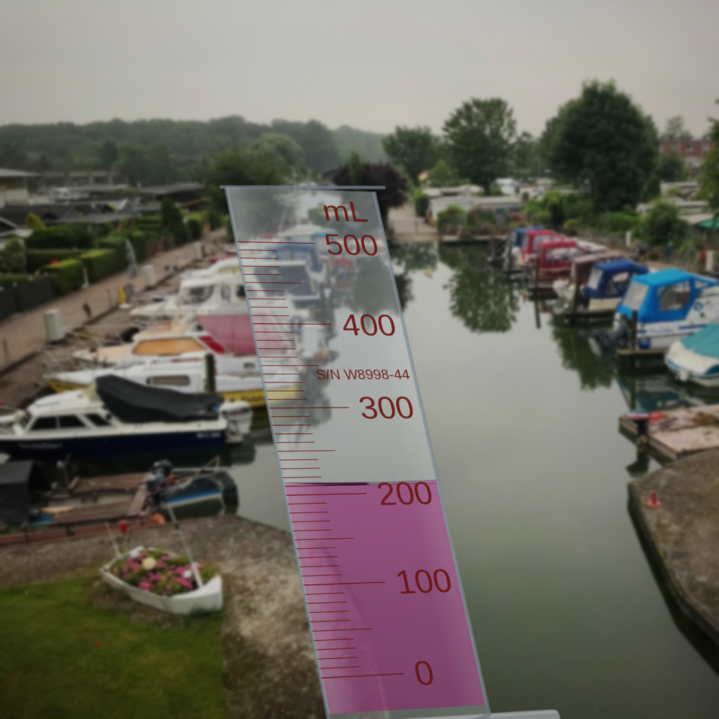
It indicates **210** mL
